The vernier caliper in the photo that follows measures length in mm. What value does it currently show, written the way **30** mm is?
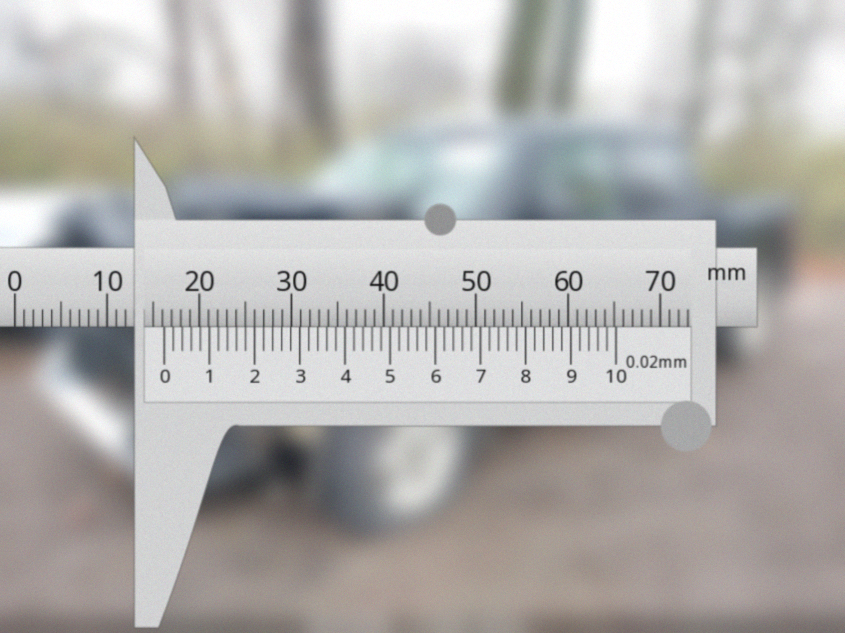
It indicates **16.2** mm
